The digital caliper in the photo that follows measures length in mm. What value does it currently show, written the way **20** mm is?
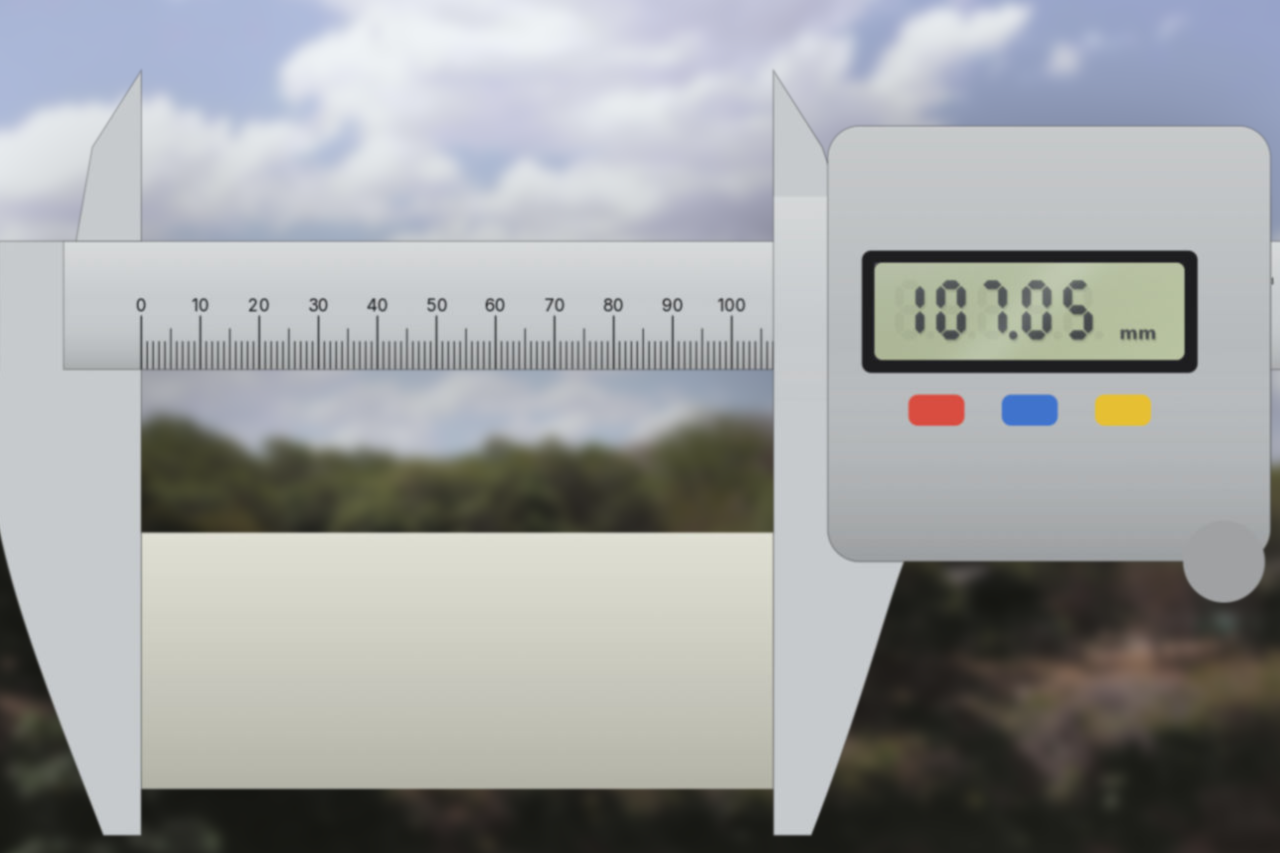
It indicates **107.05** mm
